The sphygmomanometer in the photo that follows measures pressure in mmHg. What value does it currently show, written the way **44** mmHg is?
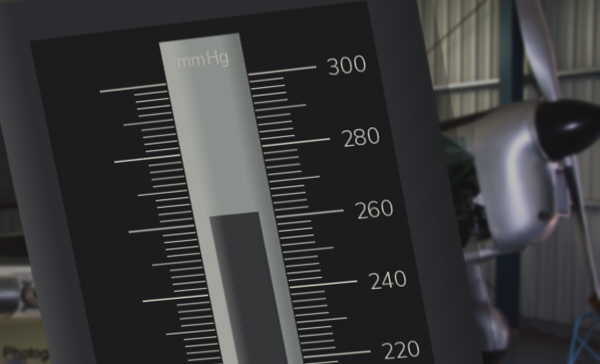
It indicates **262** mmHg
